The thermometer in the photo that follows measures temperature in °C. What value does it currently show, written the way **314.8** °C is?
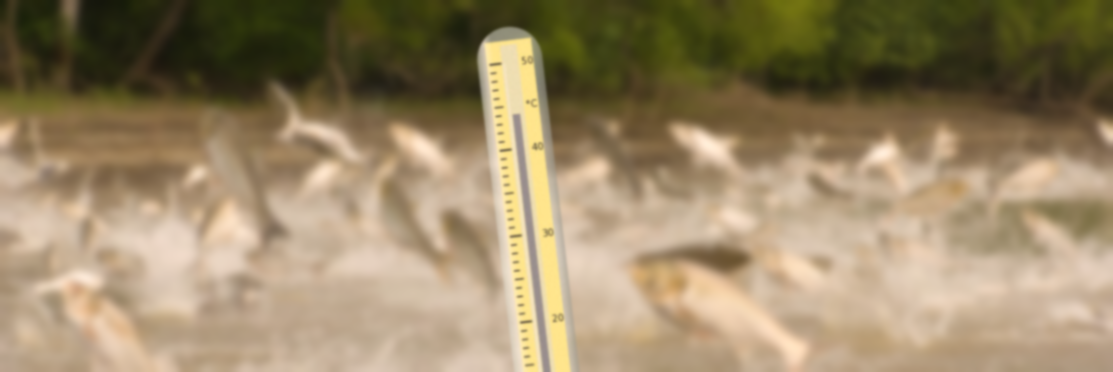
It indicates **44** °C
